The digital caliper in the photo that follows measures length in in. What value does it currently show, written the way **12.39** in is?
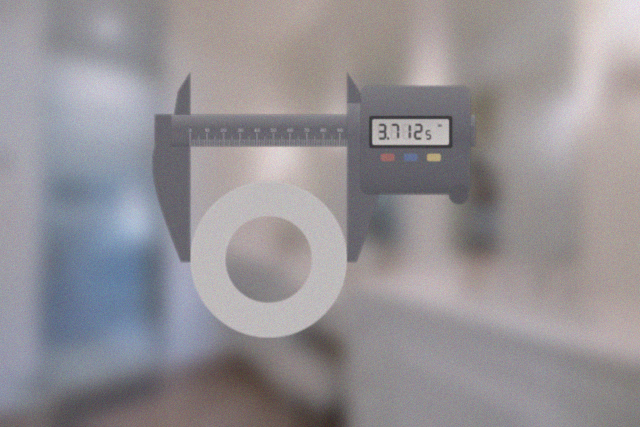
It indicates **3.7125** in
